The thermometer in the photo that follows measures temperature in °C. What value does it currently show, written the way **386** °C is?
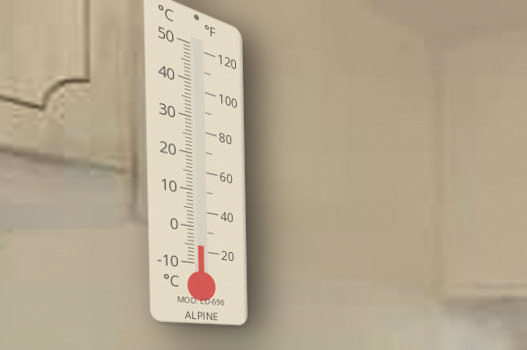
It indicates **-5** °C
